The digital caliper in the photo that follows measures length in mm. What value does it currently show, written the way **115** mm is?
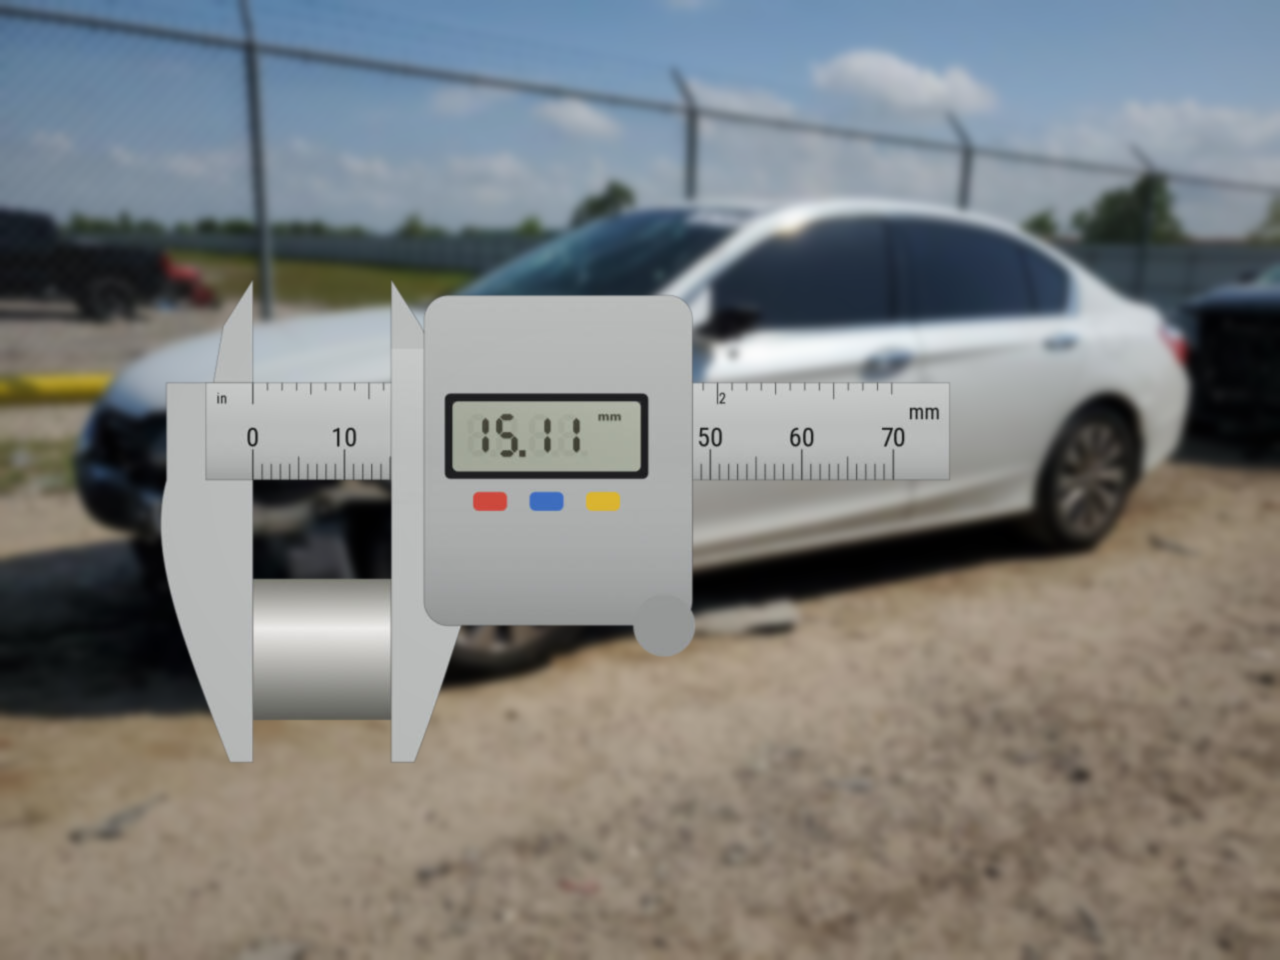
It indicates **15.11** mm
